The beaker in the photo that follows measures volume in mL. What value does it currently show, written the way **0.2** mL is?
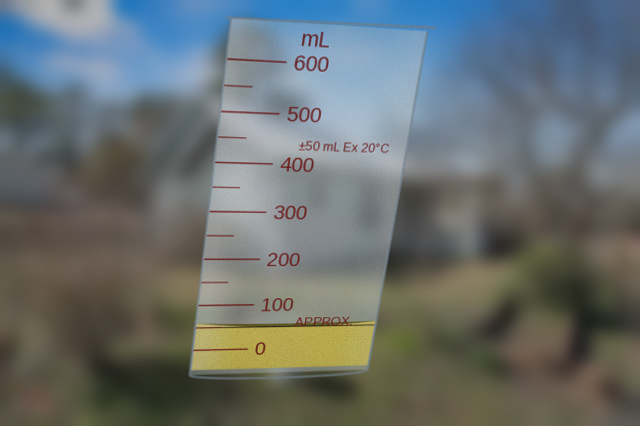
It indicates **50** mL
